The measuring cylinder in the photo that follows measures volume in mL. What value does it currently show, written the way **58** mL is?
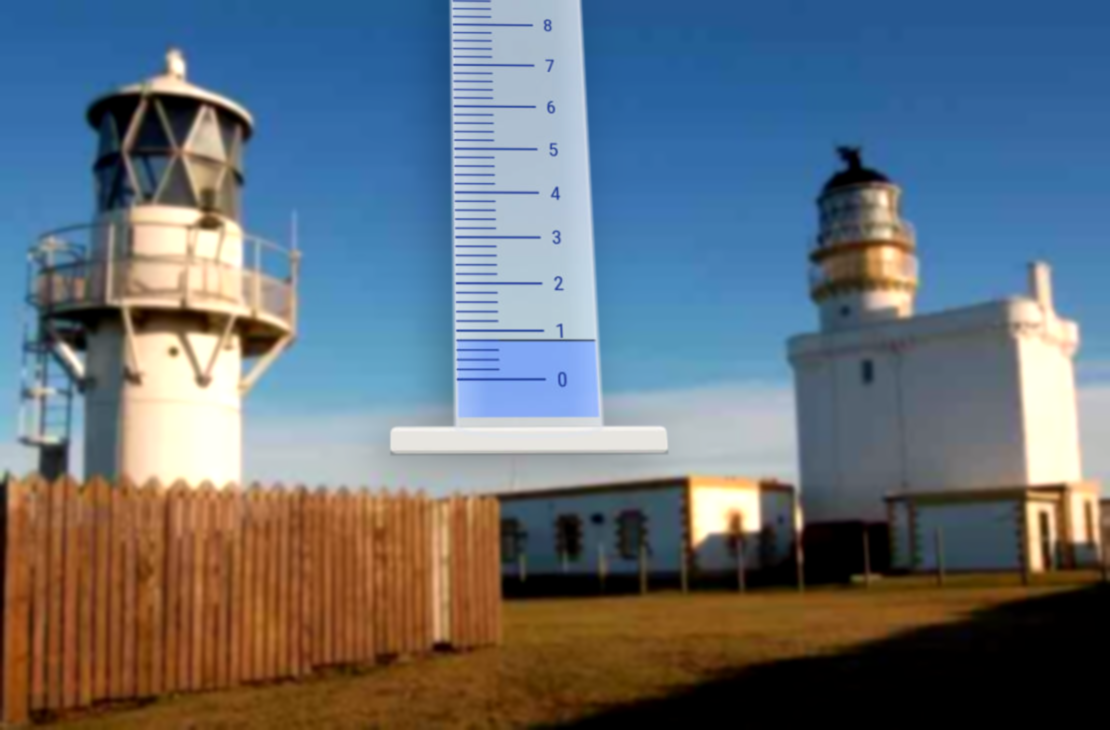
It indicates **0.8** mL
